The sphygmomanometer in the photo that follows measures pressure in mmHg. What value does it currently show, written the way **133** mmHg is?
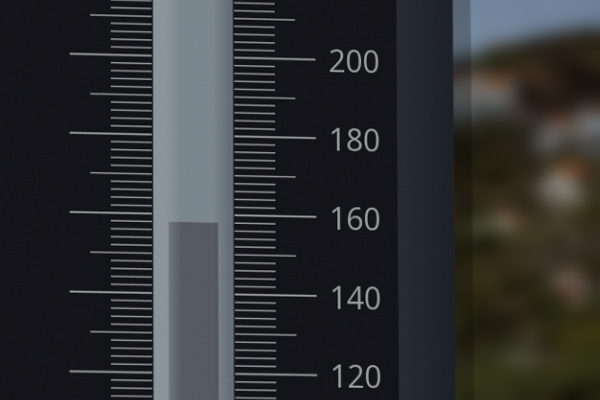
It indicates **158** mmHg
